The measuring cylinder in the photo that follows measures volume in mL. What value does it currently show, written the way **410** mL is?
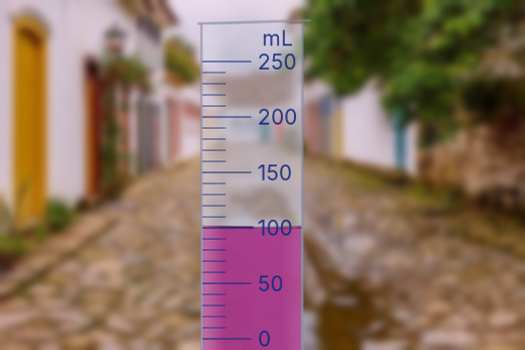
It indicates **100** mL
